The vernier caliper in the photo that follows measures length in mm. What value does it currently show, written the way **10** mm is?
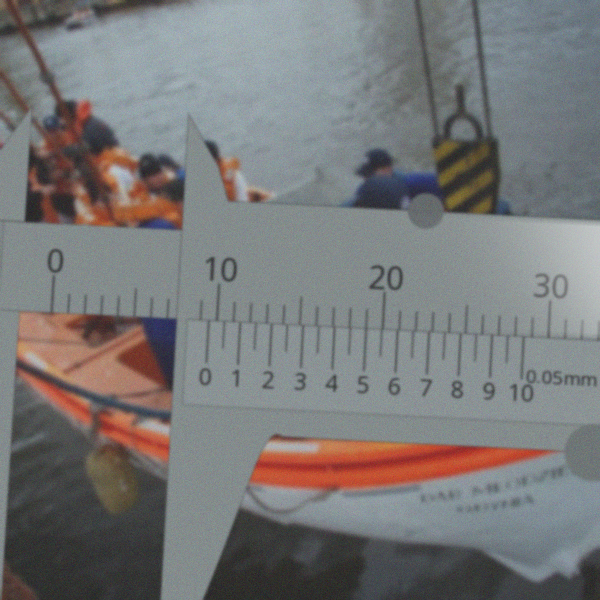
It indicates **9.5** mm
